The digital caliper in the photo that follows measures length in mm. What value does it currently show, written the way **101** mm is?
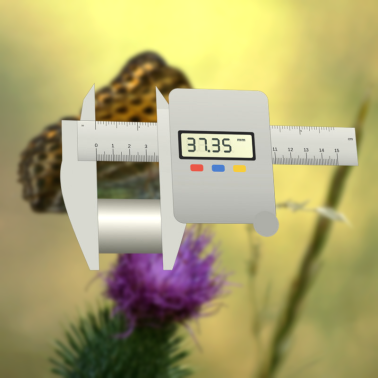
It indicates **37.35** mm
